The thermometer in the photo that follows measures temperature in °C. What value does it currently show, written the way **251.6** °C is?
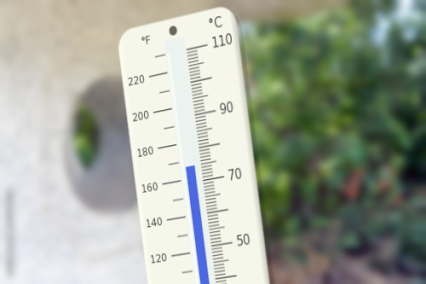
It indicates **75** °C
